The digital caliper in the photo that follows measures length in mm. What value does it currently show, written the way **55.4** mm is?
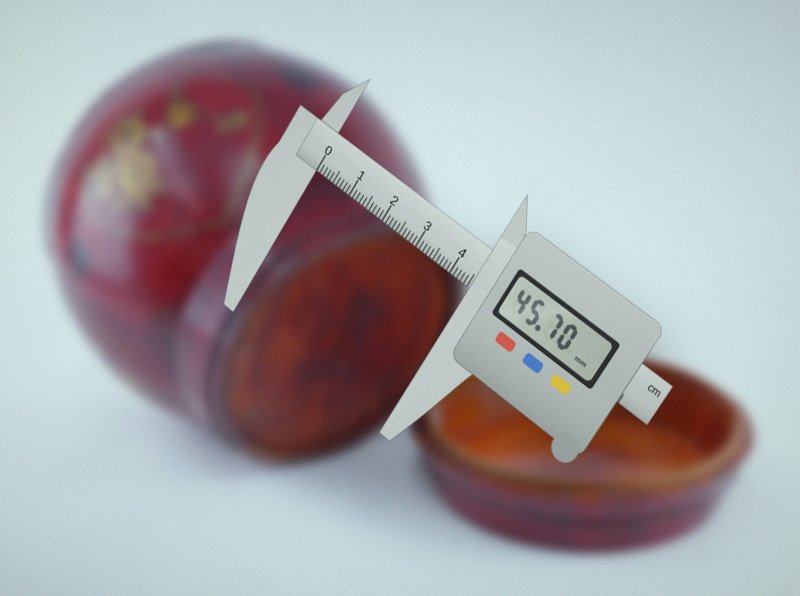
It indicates **45.70** mm
